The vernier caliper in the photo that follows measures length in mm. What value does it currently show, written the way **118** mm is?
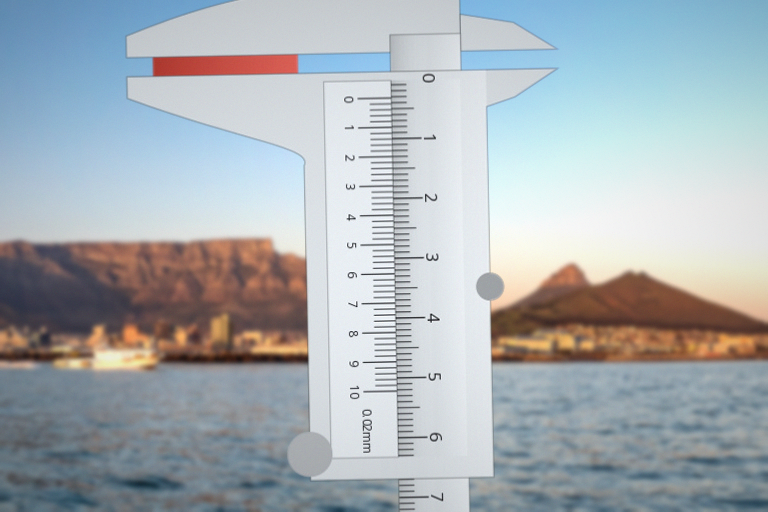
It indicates **3.2** mm
